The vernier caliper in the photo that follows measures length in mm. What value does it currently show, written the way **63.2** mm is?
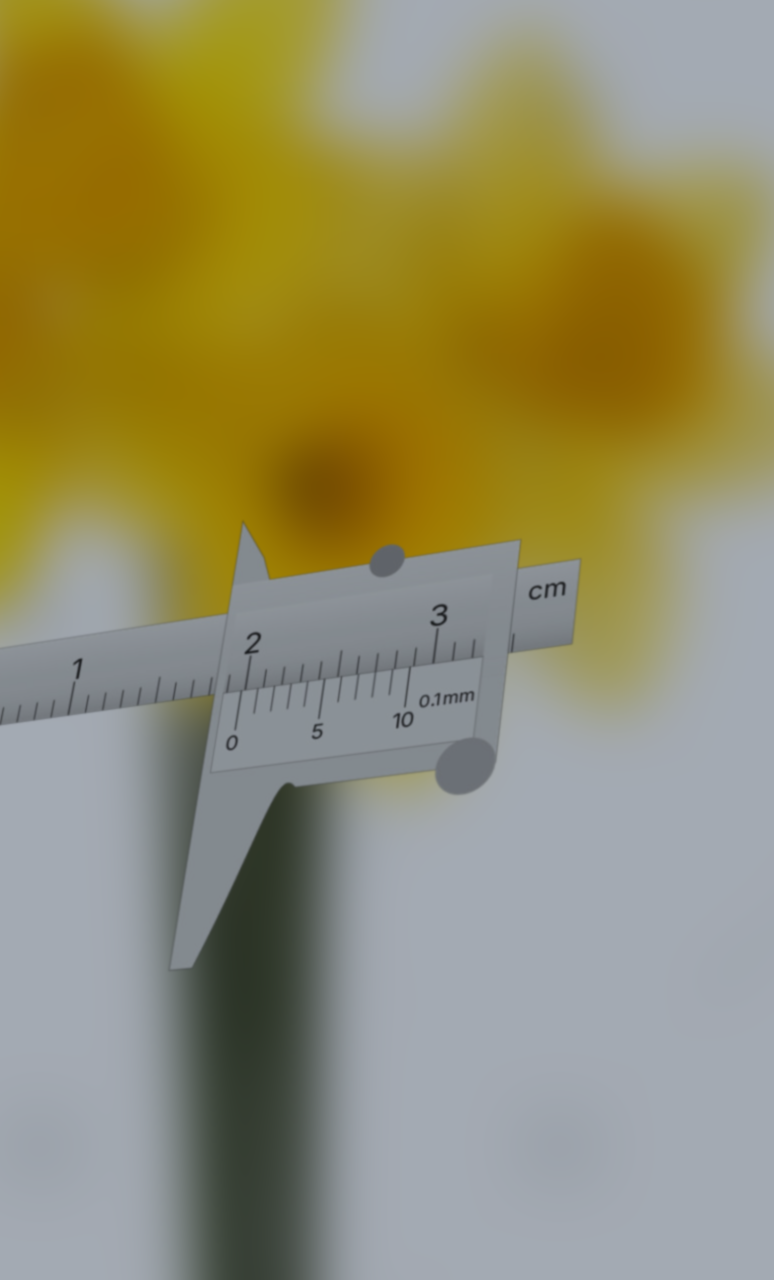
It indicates **19.8** mm
